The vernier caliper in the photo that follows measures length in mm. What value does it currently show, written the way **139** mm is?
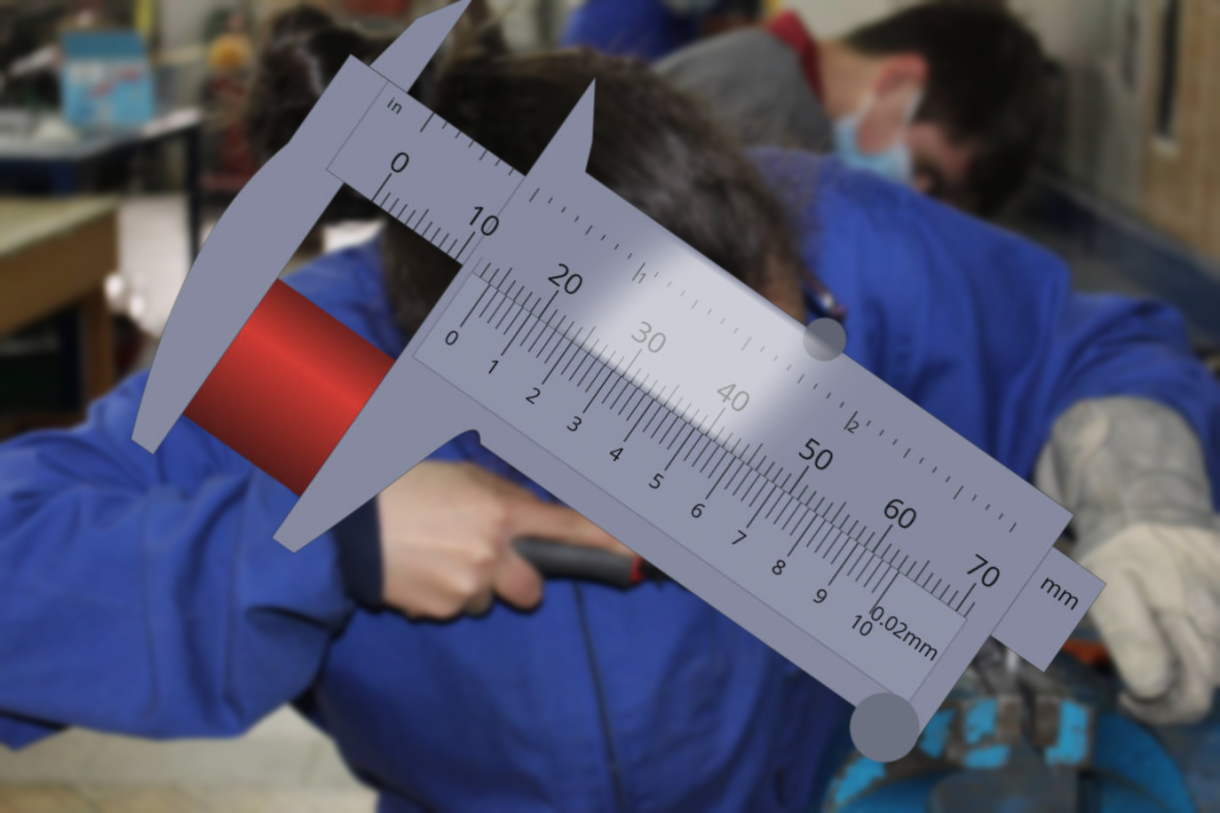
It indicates **14.2** mm
